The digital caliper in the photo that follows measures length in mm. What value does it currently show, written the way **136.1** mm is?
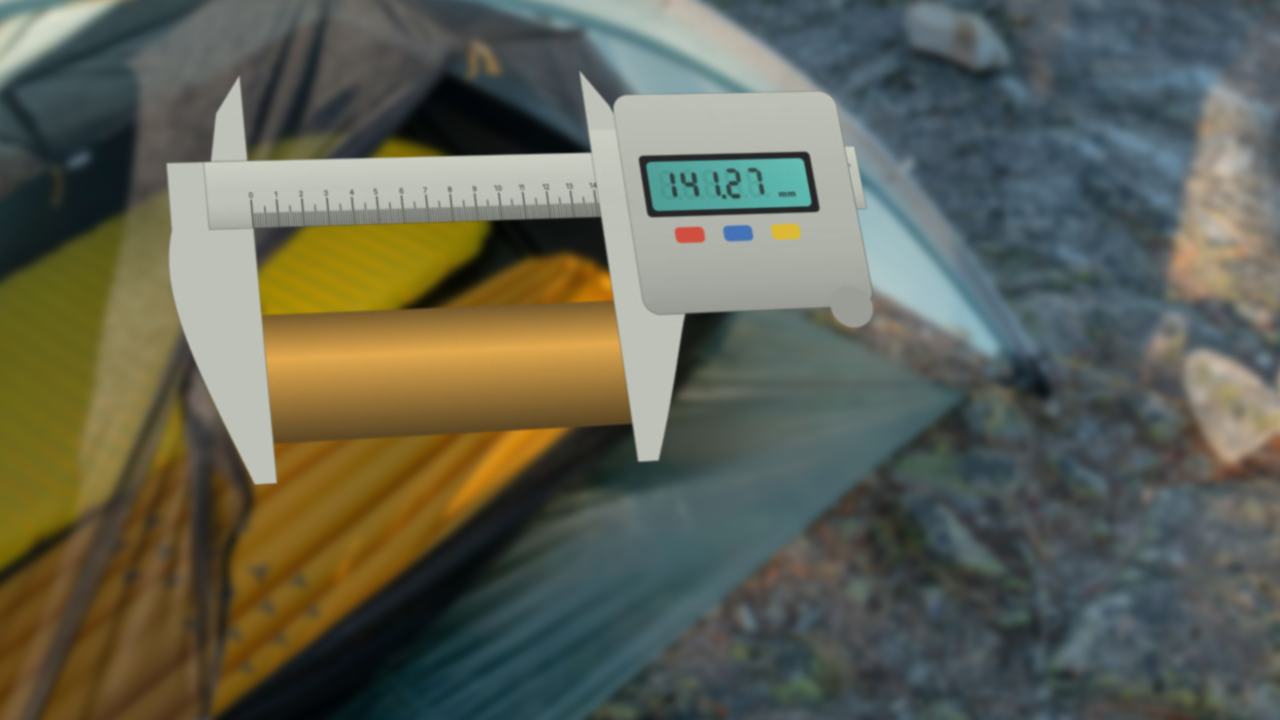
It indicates **141.27** mm
